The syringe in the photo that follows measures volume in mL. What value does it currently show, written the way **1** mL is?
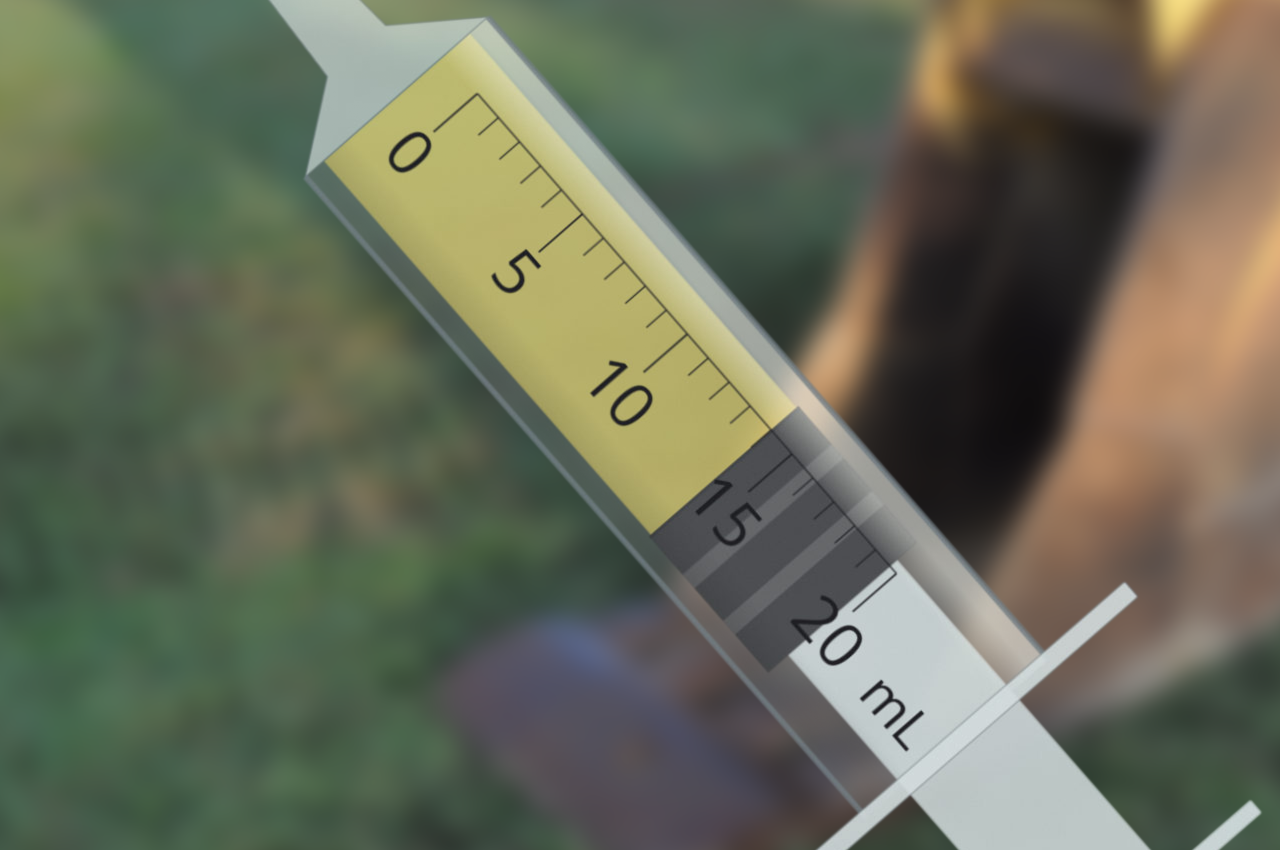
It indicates **14** mL
